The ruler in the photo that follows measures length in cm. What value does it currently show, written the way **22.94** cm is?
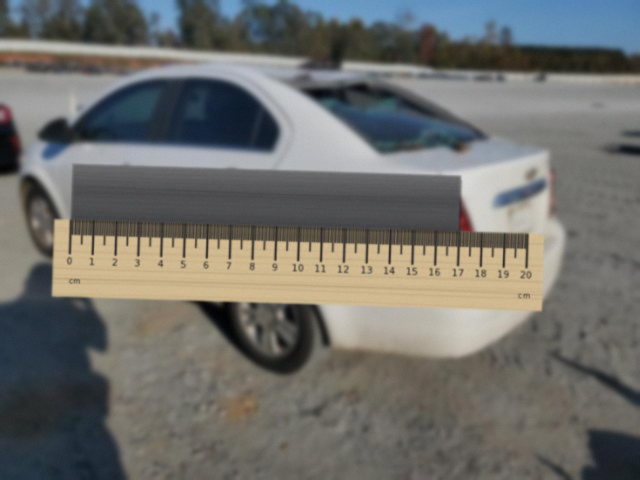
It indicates **17** cm
